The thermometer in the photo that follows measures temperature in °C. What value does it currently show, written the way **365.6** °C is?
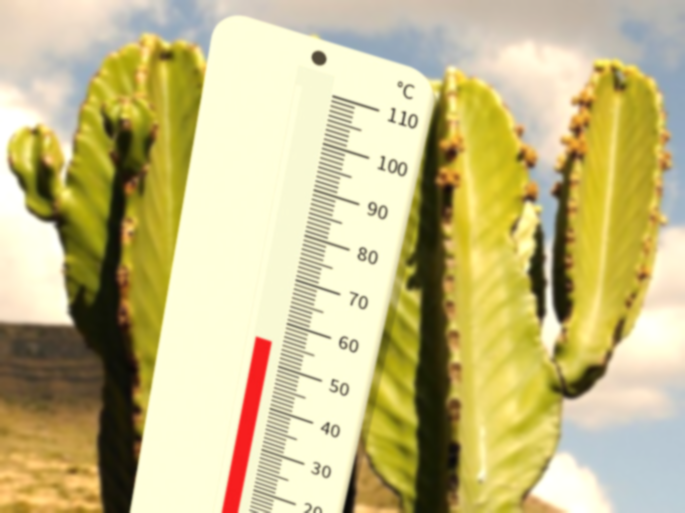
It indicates **55** °C
